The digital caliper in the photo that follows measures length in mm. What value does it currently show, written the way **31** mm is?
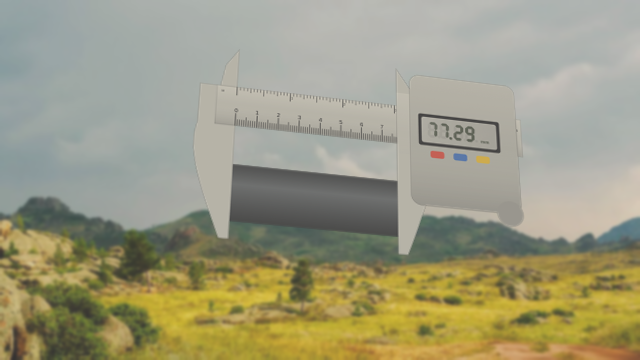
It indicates **77.29** mm
